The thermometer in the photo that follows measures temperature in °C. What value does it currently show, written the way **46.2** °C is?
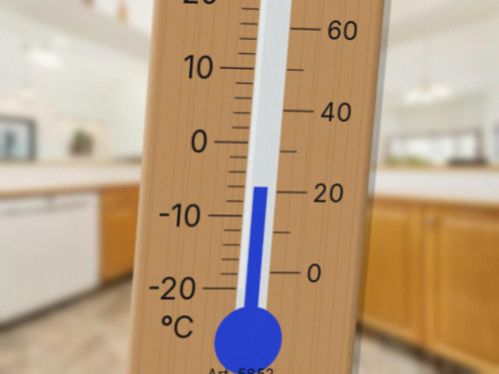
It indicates **-6** °C
